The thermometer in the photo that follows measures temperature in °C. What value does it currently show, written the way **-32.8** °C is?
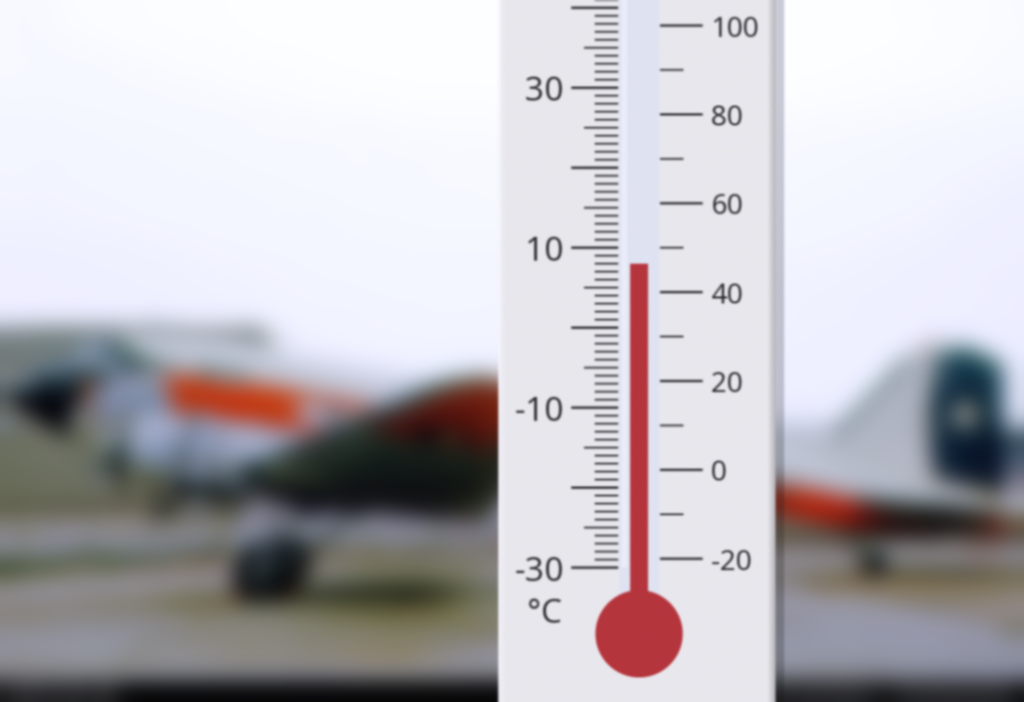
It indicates **8** °C
